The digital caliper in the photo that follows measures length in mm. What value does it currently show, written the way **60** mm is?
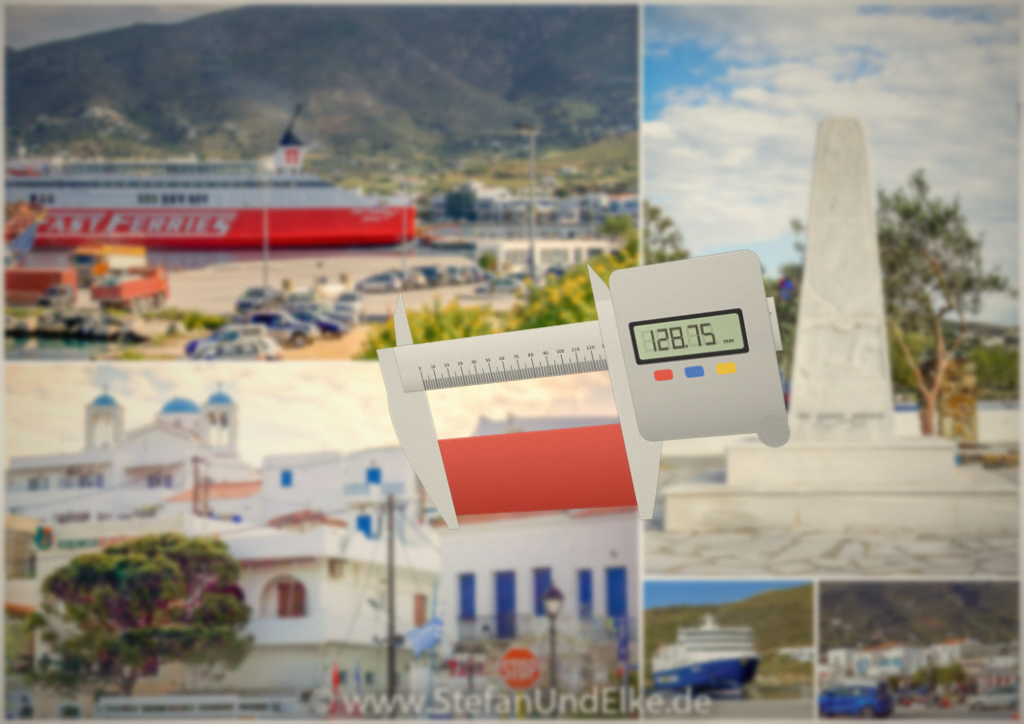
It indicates **128.75** mm
